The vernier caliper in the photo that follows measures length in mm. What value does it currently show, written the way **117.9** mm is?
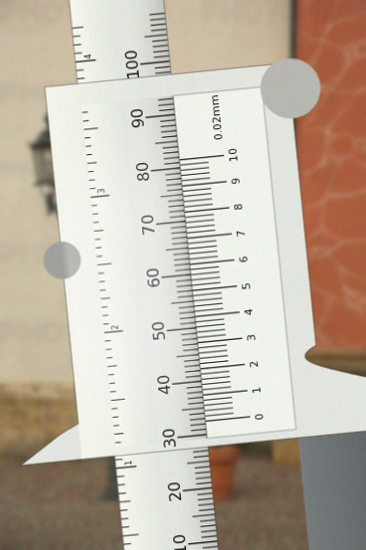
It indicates **32.5** mm
